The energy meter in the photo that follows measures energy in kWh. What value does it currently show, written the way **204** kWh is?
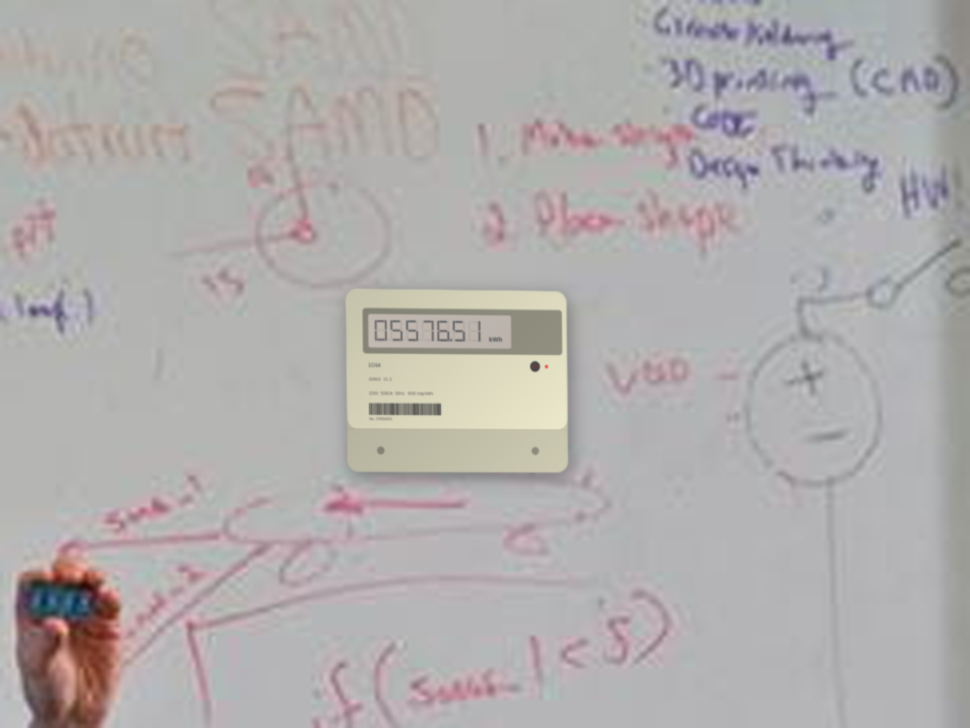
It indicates **5576.51** kWh
